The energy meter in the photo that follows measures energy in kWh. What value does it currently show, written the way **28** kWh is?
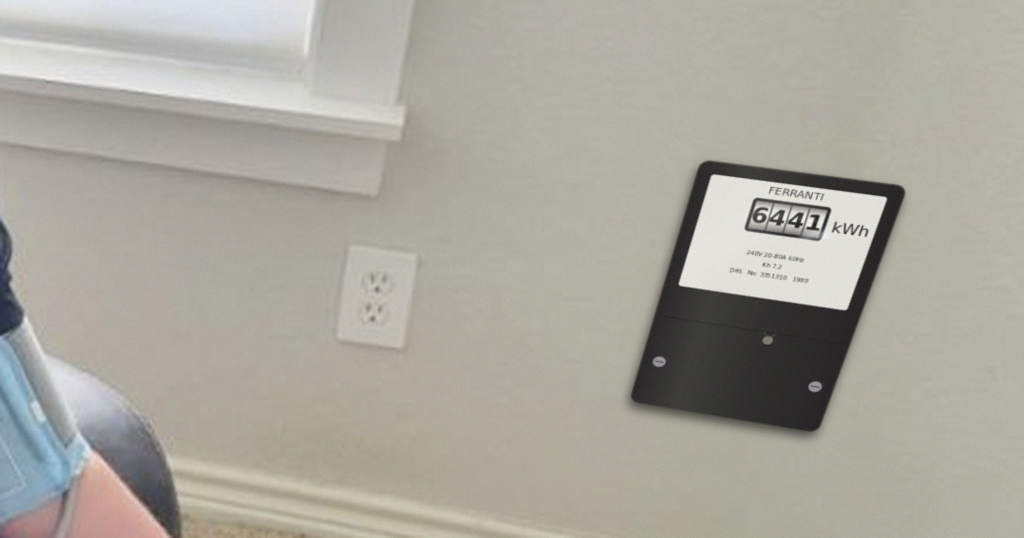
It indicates **6441** kWh
